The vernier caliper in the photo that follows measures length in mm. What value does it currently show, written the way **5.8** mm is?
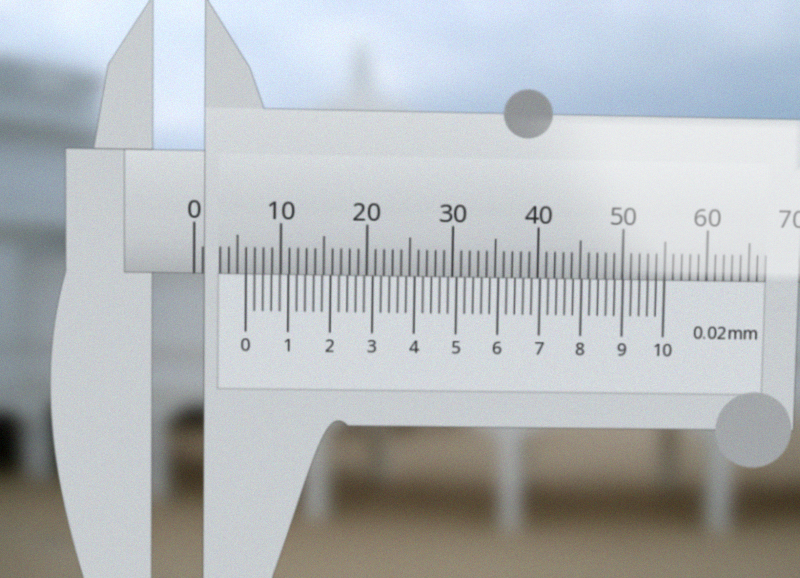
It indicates **6.0** mm
